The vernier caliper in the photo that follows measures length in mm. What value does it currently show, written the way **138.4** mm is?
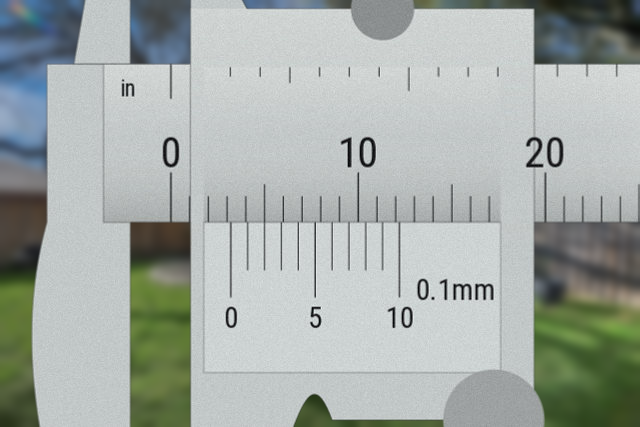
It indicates **3.2** mm
